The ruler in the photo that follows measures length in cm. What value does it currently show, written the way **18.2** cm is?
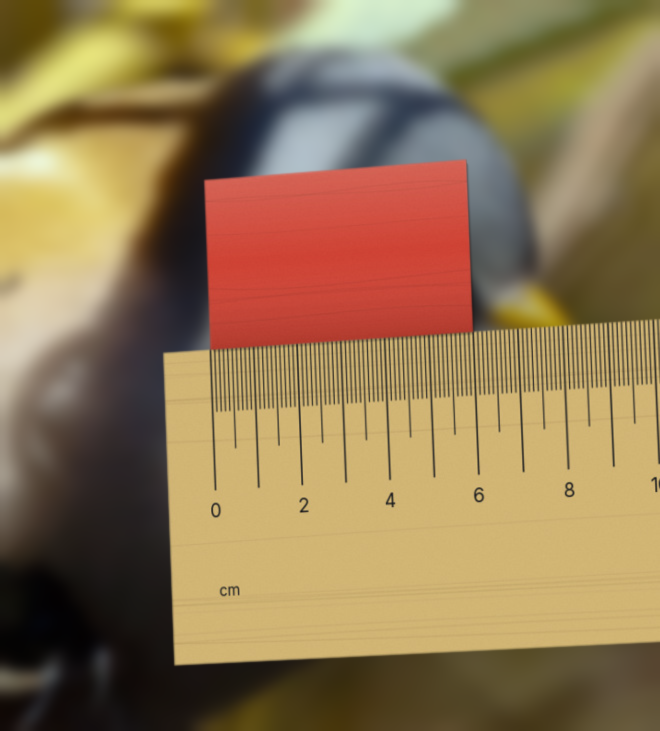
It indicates **6** cm
